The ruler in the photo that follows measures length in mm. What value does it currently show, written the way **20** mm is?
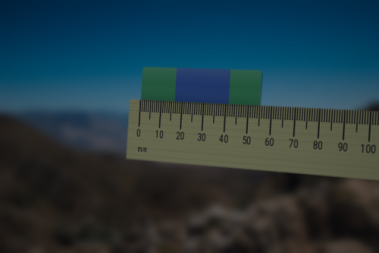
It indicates **55** mm
